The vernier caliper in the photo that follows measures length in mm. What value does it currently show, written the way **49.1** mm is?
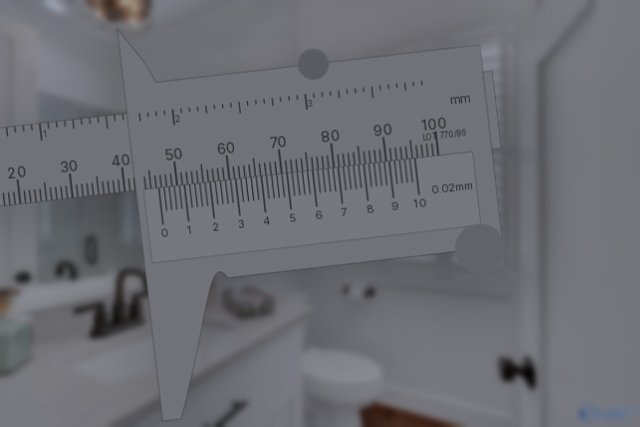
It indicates **46.5** mm
